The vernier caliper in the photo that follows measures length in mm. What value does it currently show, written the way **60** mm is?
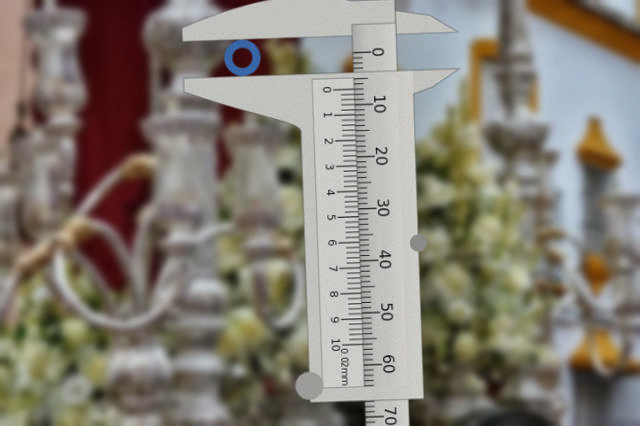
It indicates **7.0** mm
